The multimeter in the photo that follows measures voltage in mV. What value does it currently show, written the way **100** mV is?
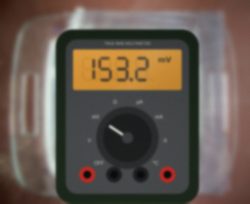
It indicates **153.2** mV
